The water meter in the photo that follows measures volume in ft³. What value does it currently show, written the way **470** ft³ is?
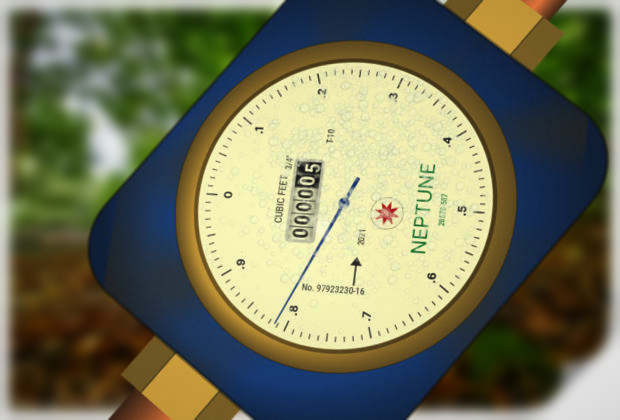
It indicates **4.81** ft³
